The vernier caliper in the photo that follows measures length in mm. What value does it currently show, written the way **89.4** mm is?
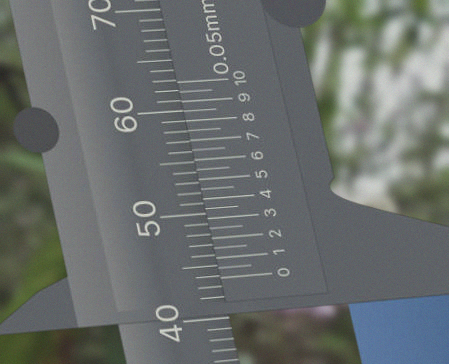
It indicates **43.8** mm
